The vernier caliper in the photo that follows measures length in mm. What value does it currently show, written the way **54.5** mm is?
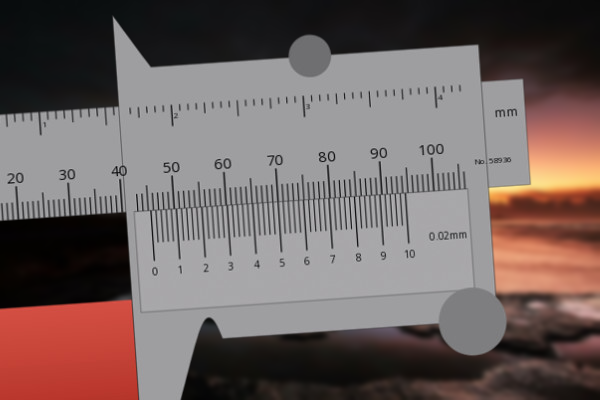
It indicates **45.5** mm
